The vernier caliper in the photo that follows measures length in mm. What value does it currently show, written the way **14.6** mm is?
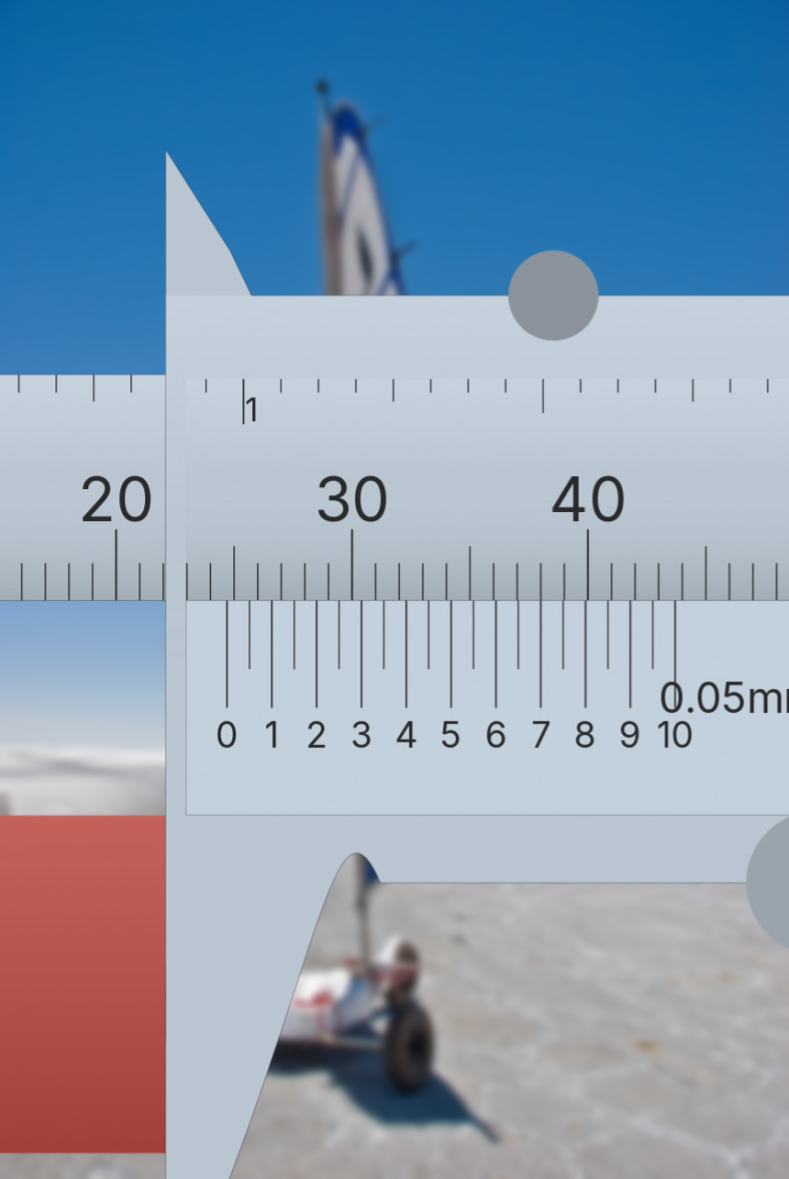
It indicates **24.70** mm
